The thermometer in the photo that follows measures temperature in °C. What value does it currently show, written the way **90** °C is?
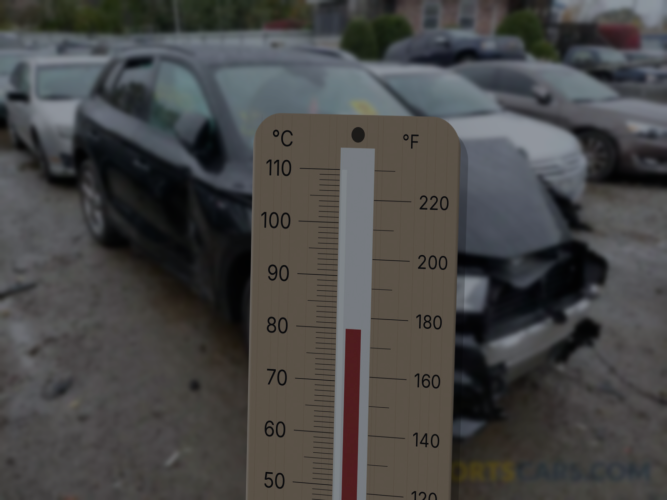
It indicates **80** °C
